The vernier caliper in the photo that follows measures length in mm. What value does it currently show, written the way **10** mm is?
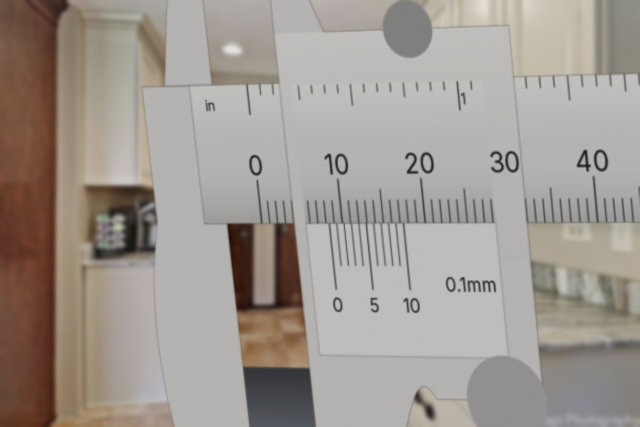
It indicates **8.4** mm
